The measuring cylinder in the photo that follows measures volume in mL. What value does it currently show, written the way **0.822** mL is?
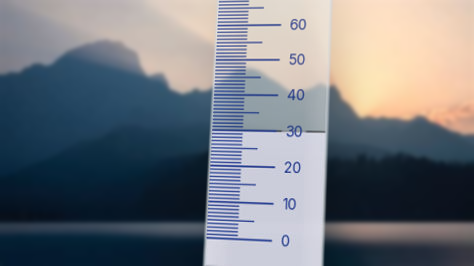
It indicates **30** mL
